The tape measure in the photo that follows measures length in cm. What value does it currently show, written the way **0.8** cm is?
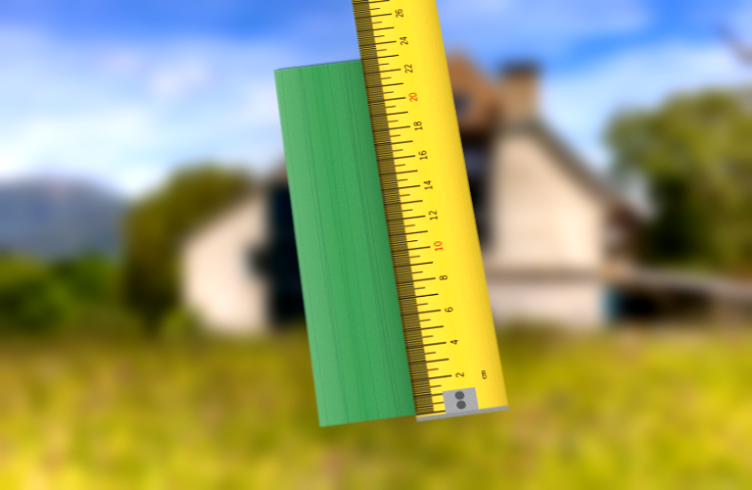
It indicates **23** cm
